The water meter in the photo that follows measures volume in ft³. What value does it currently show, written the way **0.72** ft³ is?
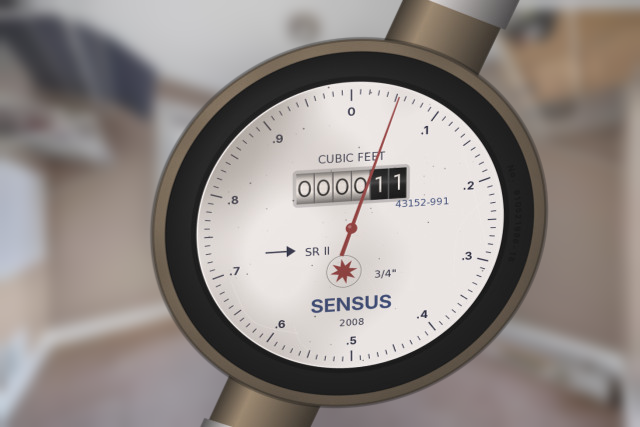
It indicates **11.05** ft³
